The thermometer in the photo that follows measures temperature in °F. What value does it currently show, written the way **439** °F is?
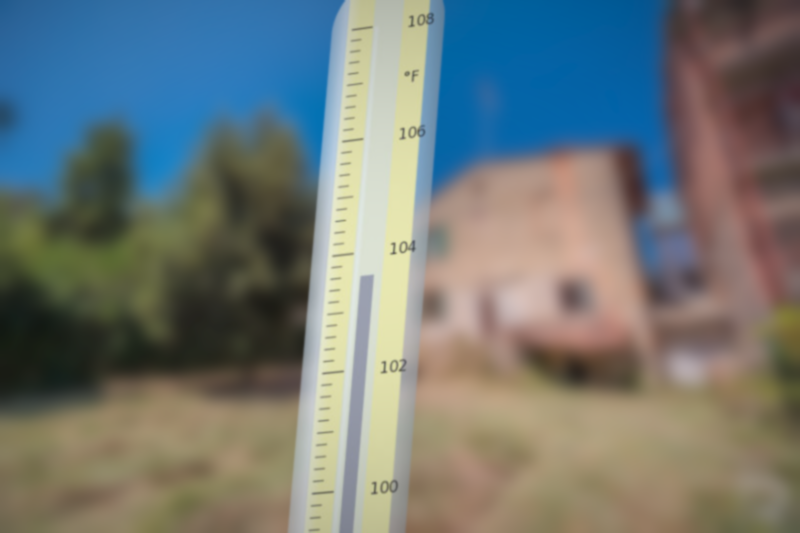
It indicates **103.6** °F
